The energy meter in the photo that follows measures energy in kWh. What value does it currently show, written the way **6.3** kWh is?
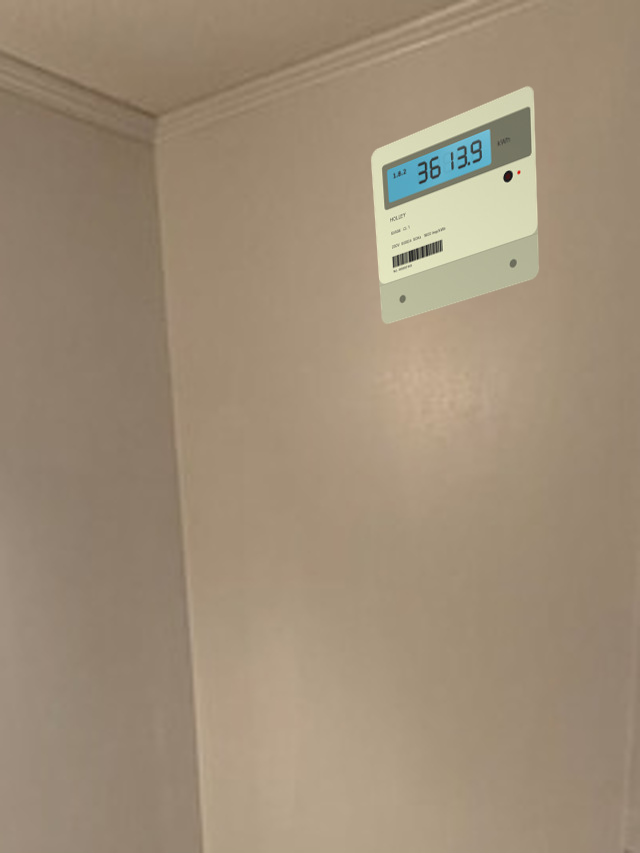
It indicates **3613.9** kWh
